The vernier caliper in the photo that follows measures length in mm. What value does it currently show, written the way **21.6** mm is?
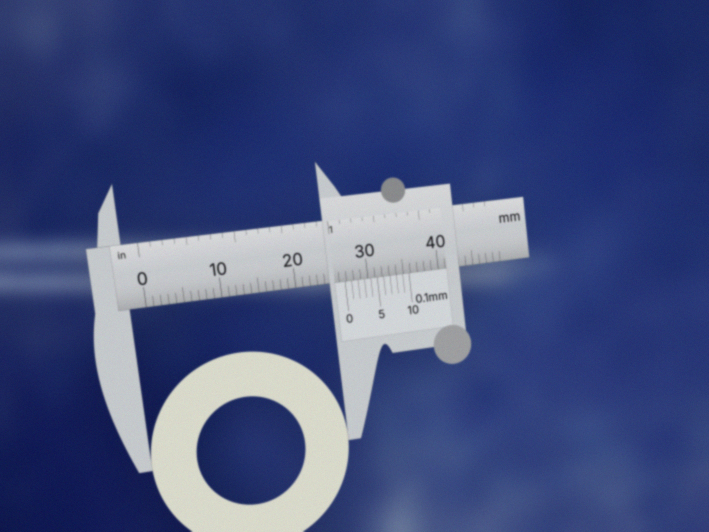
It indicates **26.8** mm
